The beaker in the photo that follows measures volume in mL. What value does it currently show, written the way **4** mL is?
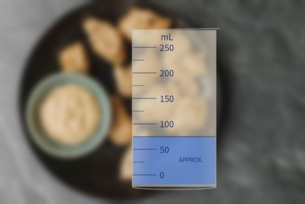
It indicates **75** mL
